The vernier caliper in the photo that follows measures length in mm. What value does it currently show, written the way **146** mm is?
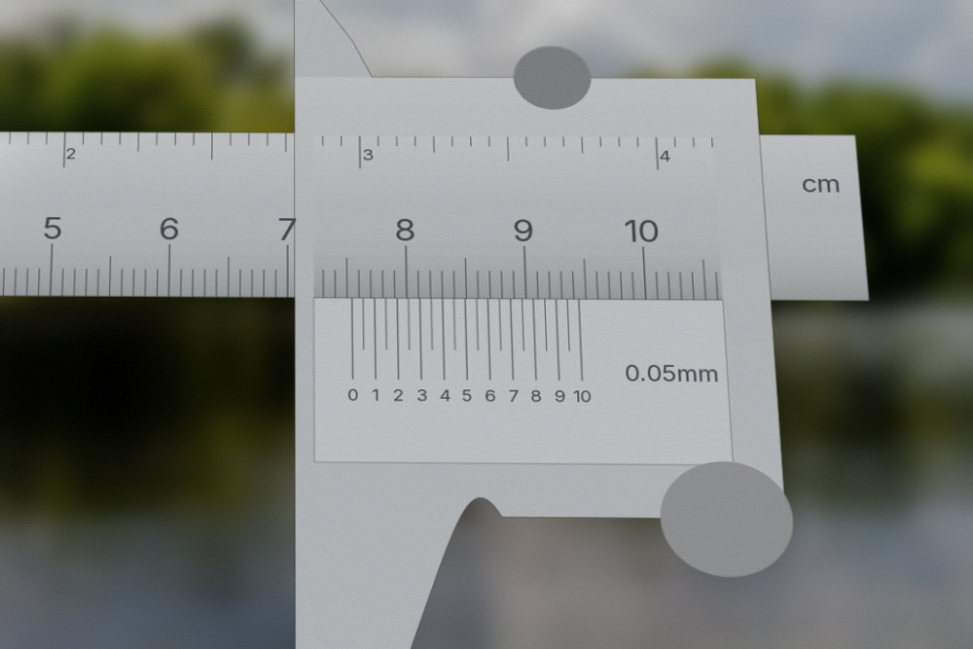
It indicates **75.4** mm
